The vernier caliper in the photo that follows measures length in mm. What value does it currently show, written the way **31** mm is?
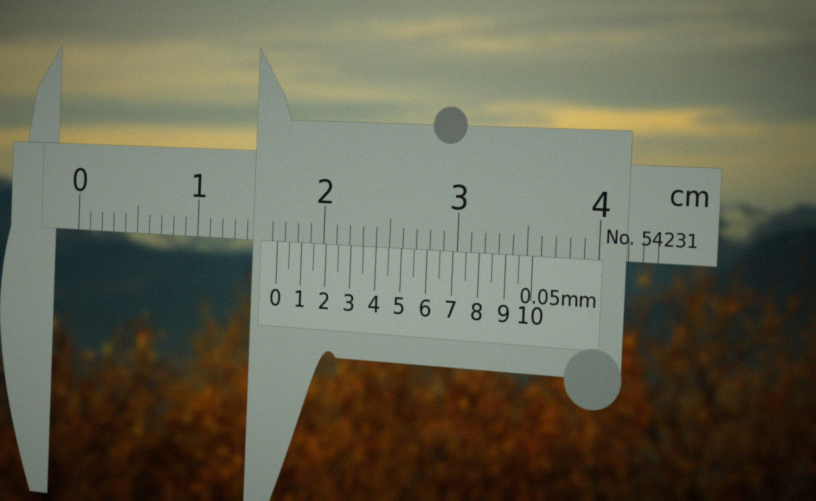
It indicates **16.4** mm
